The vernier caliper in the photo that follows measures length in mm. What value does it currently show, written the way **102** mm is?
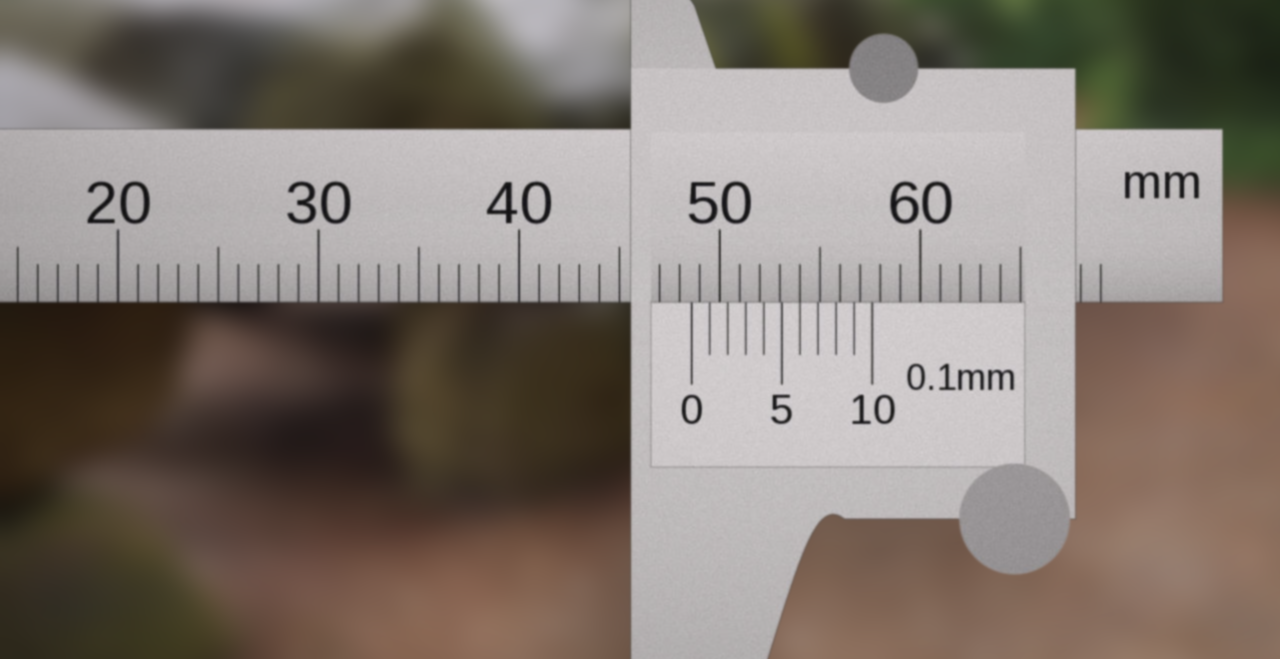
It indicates **48.6** mm
